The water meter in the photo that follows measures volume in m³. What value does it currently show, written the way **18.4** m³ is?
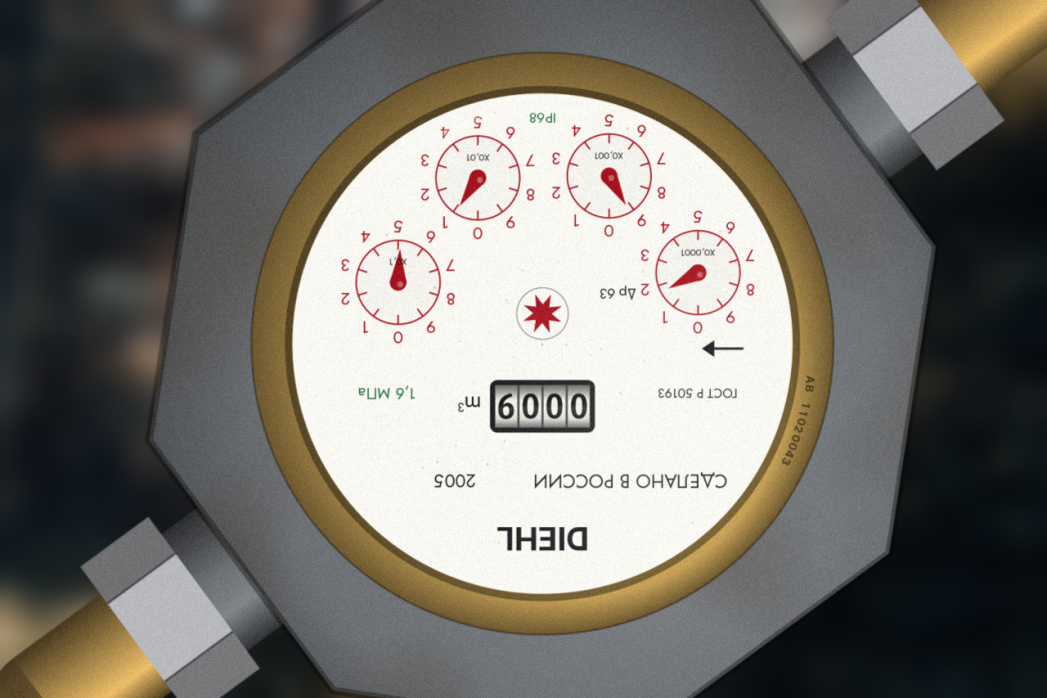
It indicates **9.5091** m³
